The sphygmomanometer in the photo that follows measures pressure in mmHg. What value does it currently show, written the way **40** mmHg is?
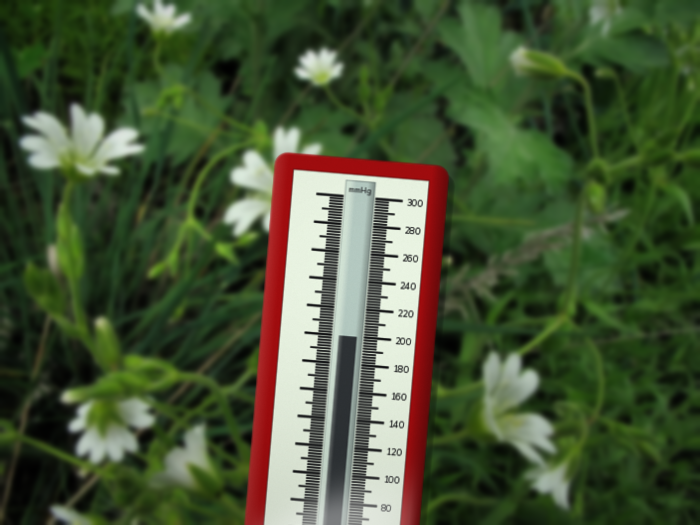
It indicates **200** mmHg
